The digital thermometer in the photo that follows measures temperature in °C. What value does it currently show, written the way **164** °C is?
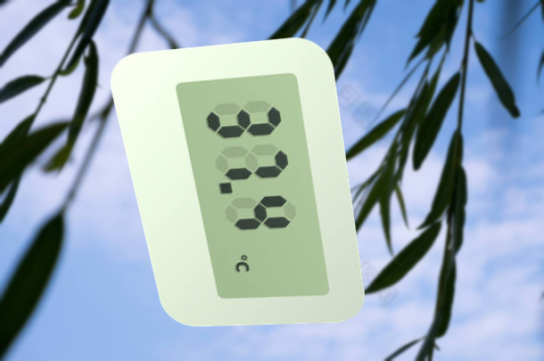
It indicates **37.4** °C
